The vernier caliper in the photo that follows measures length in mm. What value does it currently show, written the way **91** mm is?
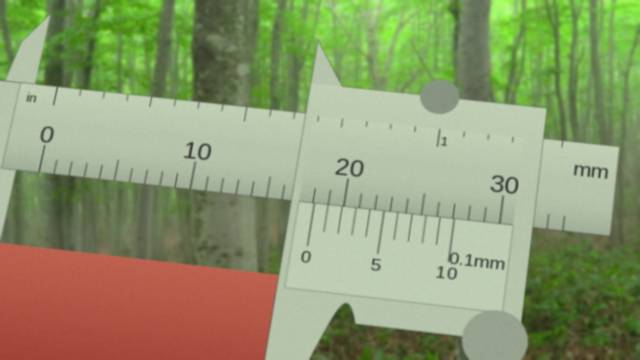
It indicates **18.1** mm
